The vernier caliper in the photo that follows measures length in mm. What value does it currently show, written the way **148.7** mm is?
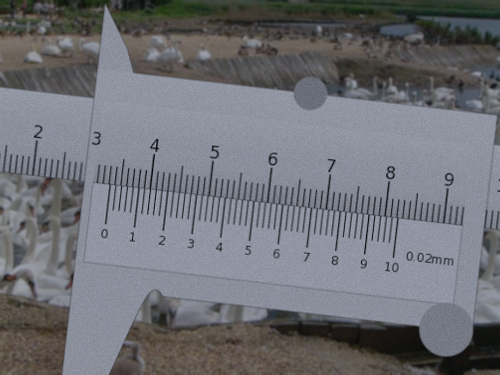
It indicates **33.2** mm
